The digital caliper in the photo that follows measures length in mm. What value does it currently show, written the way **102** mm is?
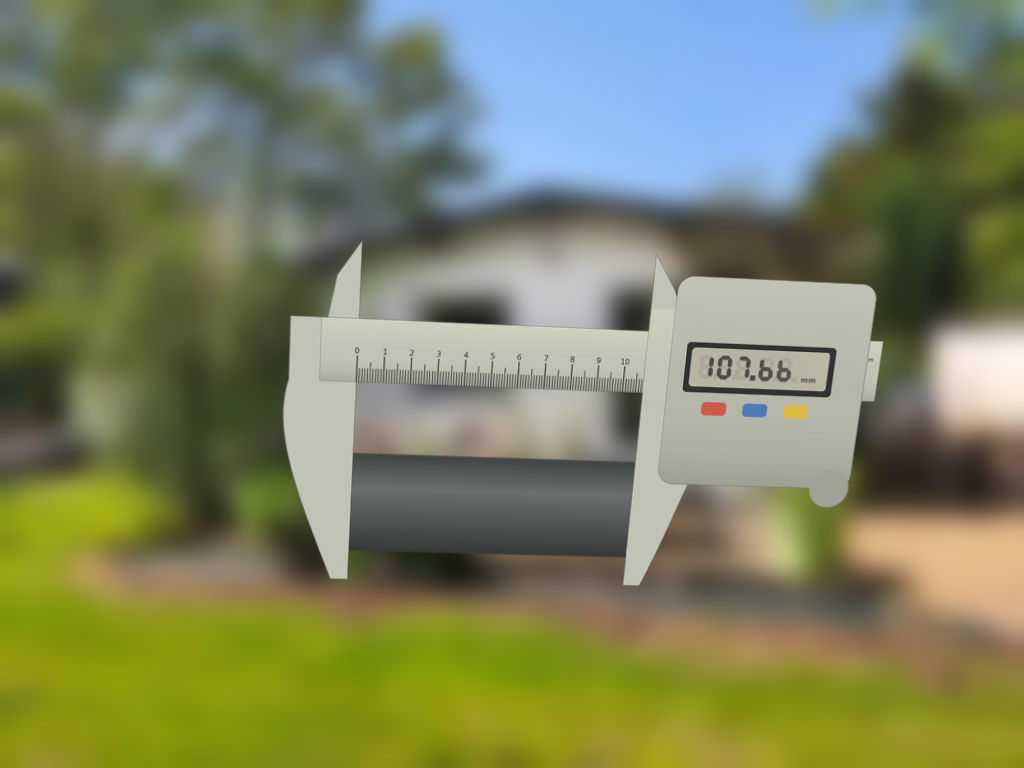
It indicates **107.66** mm
